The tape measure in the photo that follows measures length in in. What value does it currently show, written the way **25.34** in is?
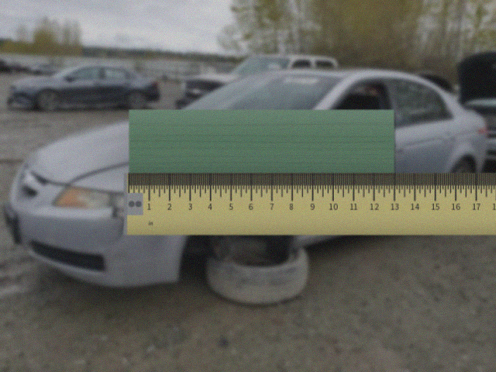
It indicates **13** in
